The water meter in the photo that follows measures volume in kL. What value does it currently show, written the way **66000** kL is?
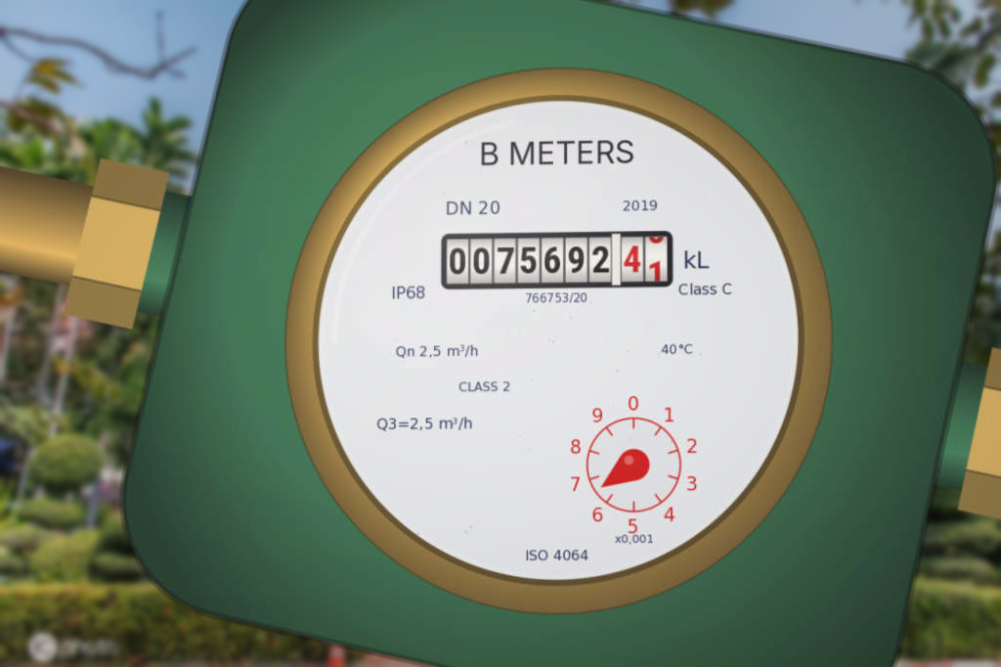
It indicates **75692.406** kL
